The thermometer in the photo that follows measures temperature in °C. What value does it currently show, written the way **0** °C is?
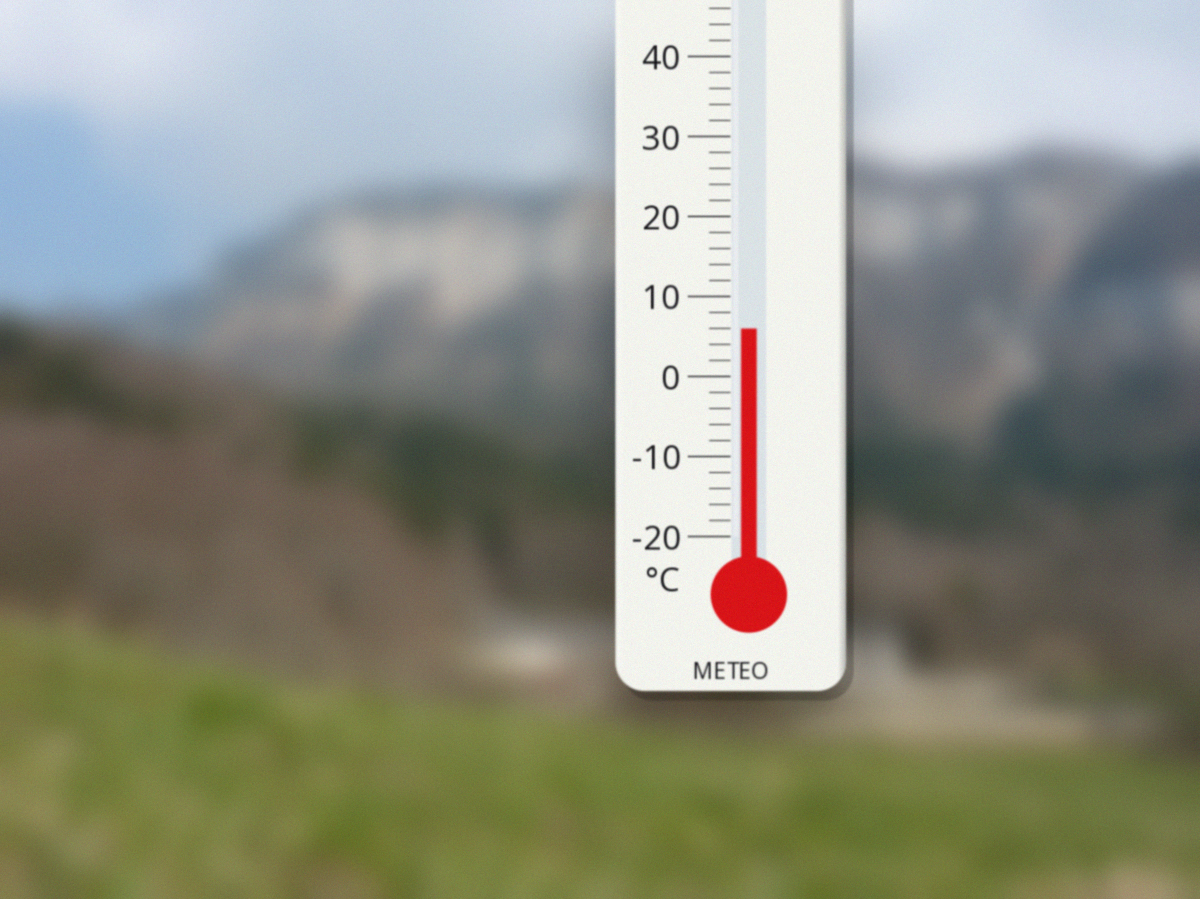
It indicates **6** °C
